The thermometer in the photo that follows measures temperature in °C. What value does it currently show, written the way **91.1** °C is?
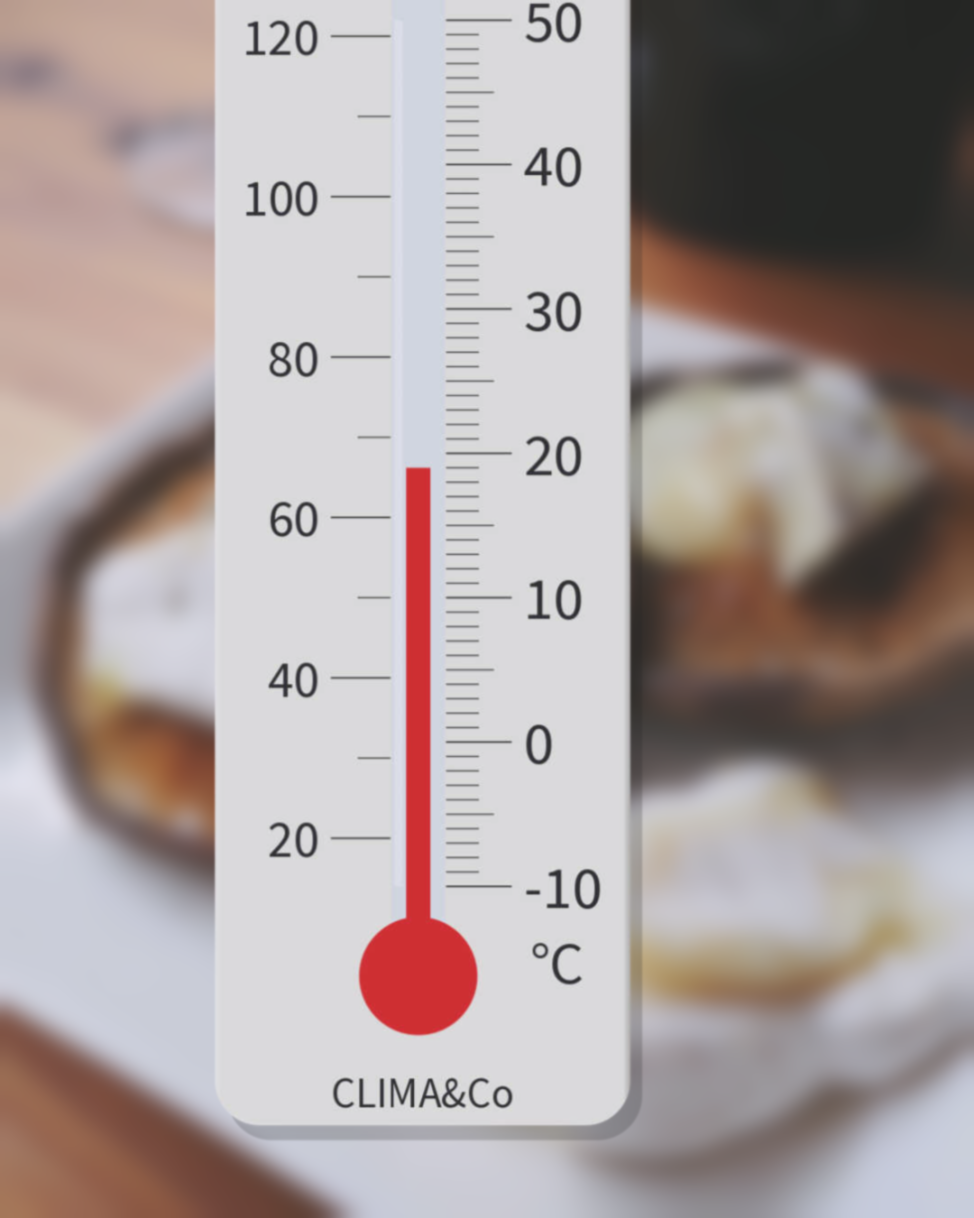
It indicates **19** °C
